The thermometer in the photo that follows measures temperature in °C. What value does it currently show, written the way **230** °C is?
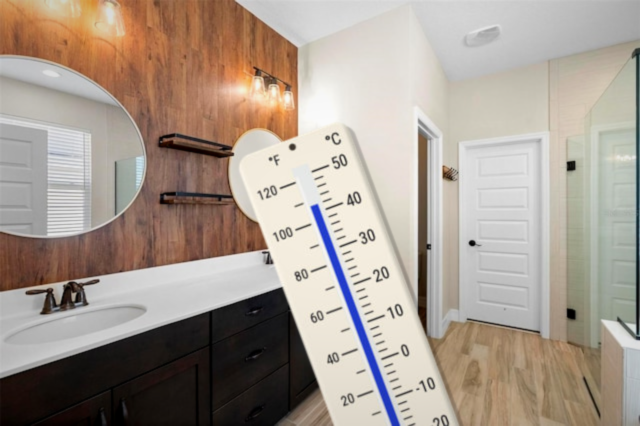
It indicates **42** °C
